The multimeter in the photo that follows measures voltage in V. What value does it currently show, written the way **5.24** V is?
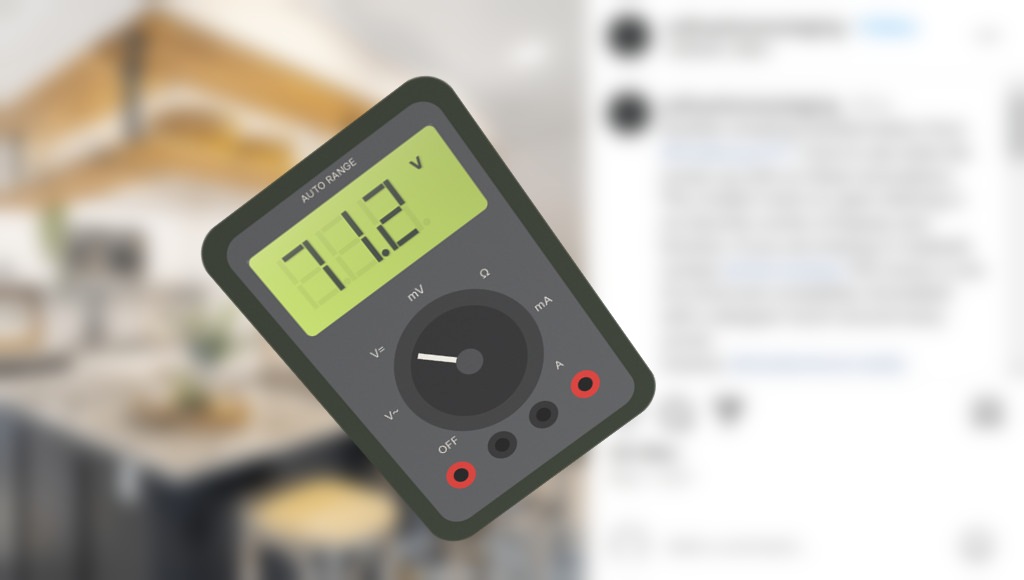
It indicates **71.2** V
